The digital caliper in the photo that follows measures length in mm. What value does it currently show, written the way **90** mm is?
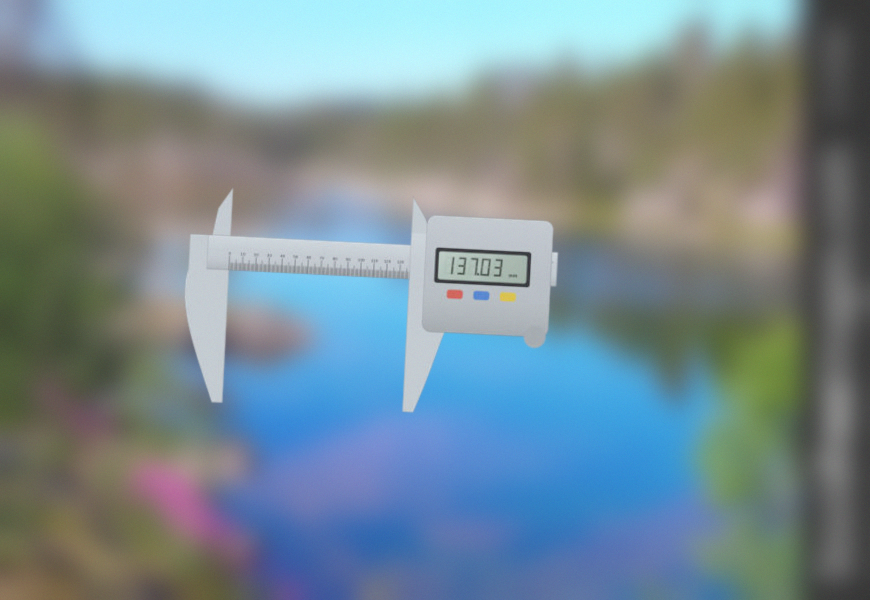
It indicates **137.03** mm
